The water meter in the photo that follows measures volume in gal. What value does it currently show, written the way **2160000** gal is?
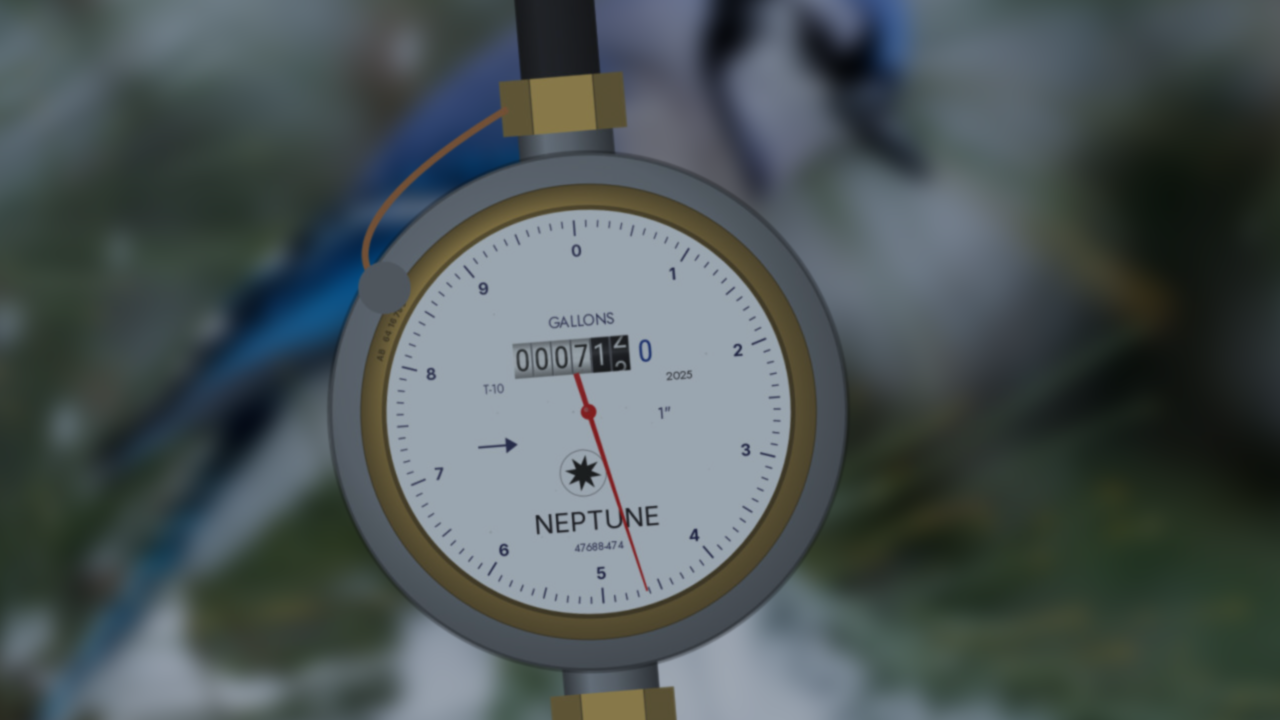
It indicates **7124.6** gal
